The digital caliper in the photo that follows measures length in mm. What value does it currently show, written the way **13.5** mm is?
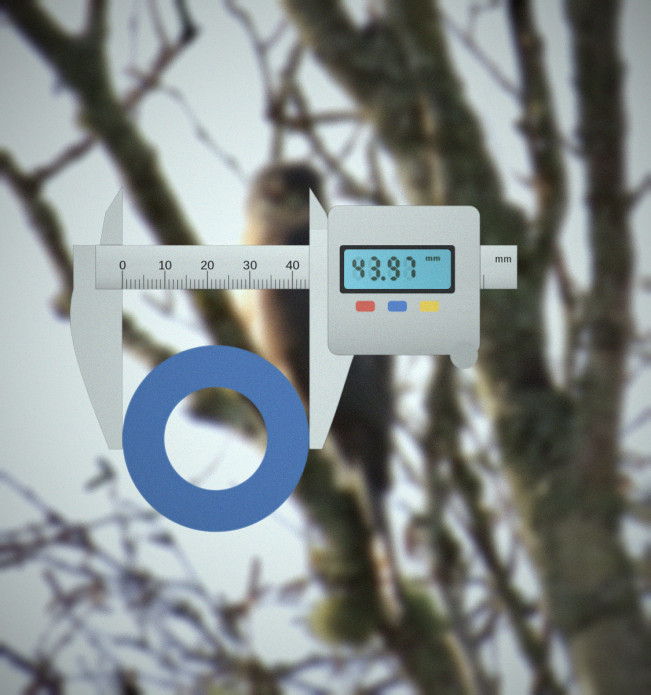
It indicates **43.97** mm
